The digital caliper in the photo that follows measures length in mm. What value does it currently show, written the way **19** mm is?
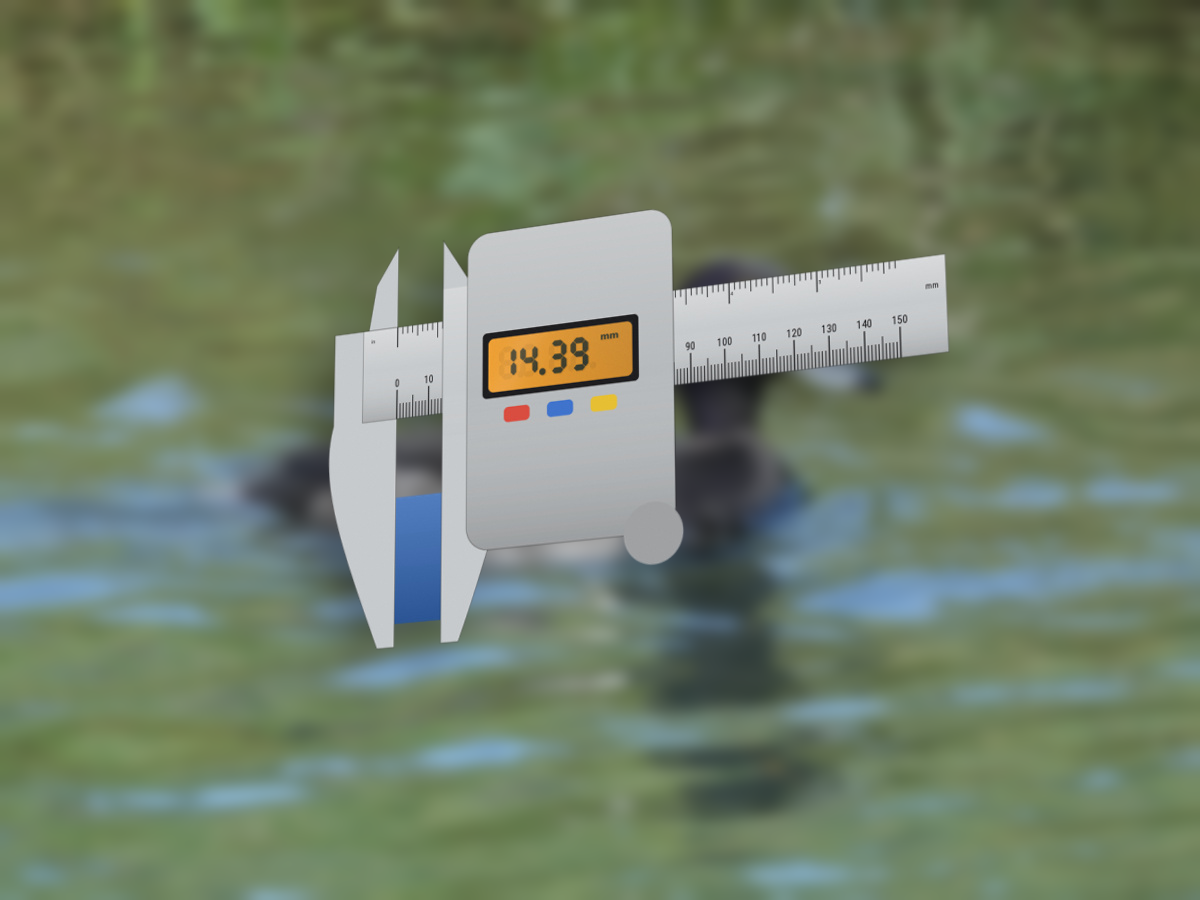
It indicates **14.39** mm
